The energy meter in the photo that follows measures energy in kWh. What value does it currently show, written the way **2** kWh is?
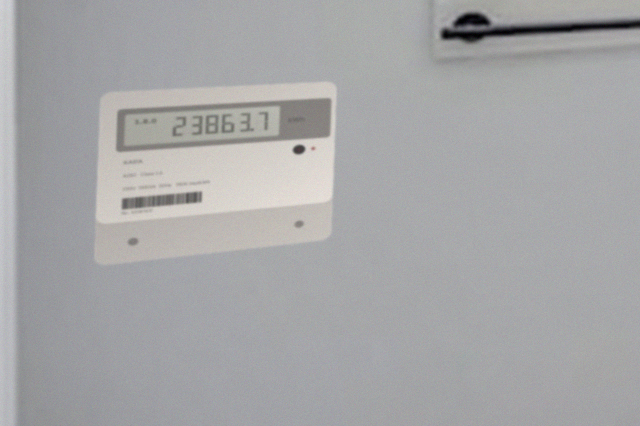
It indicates **23863.7** kWh
